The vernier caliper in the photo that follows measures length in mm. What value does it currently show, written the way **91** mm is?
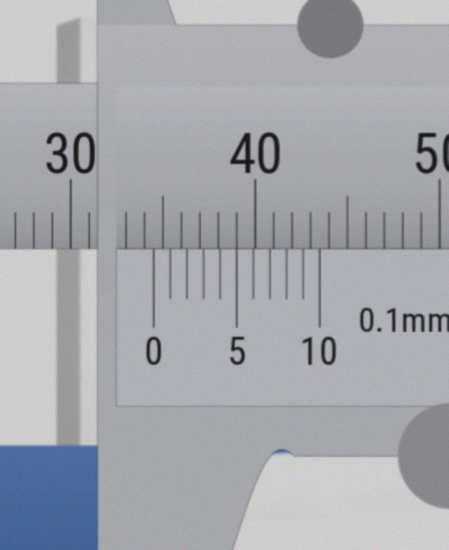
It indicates **34.5** mm
